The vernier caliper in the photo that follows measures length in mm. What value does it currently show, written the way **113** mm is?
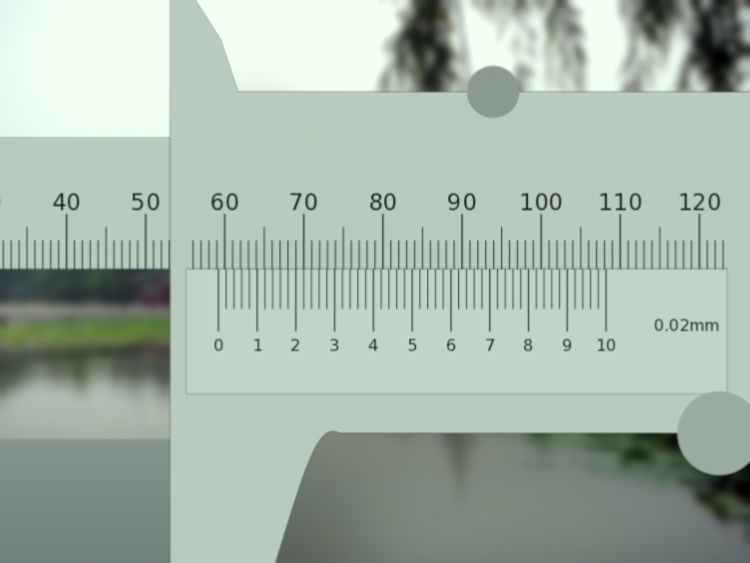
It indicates **59.2** mm
